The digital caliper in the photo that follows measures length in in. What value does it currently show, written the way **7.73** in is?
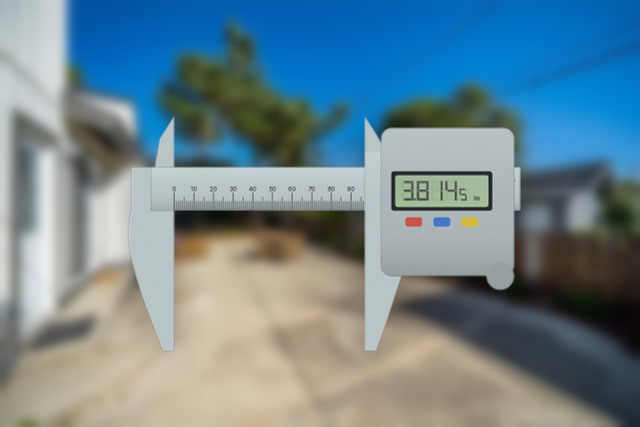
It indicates **3.8145** in
